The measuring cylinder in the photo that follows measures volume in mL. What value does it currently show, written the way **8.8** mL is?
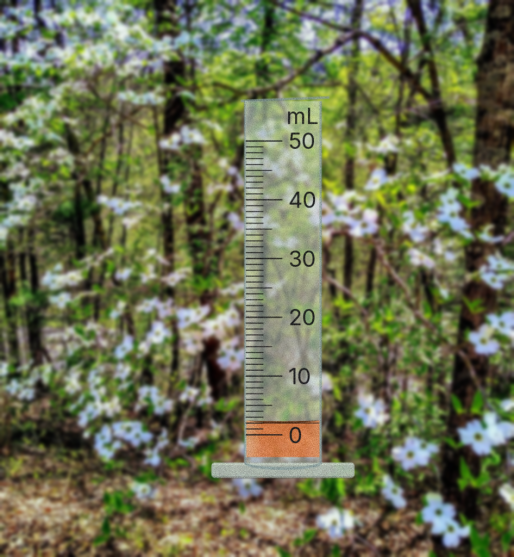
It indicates **2** mL
